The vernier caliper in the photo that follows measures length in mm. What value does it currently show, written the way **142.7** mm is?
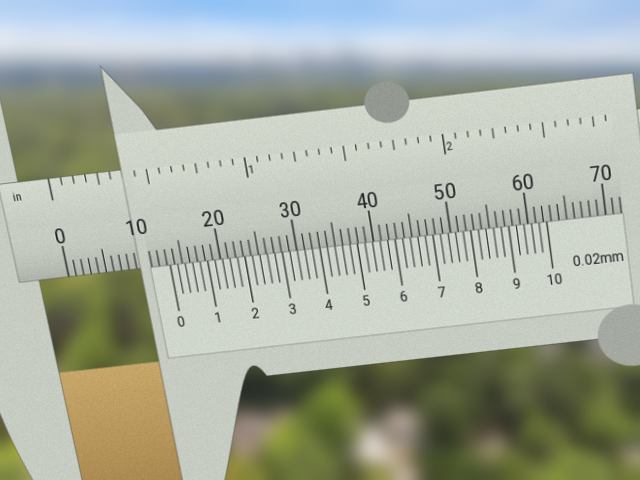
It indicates **13.4** mm
